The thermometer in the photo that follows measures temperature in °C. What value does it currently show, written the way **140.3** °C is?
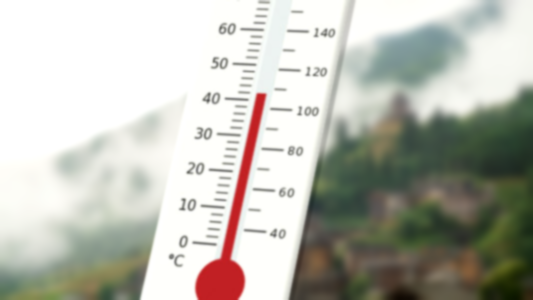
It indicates **42** °C
